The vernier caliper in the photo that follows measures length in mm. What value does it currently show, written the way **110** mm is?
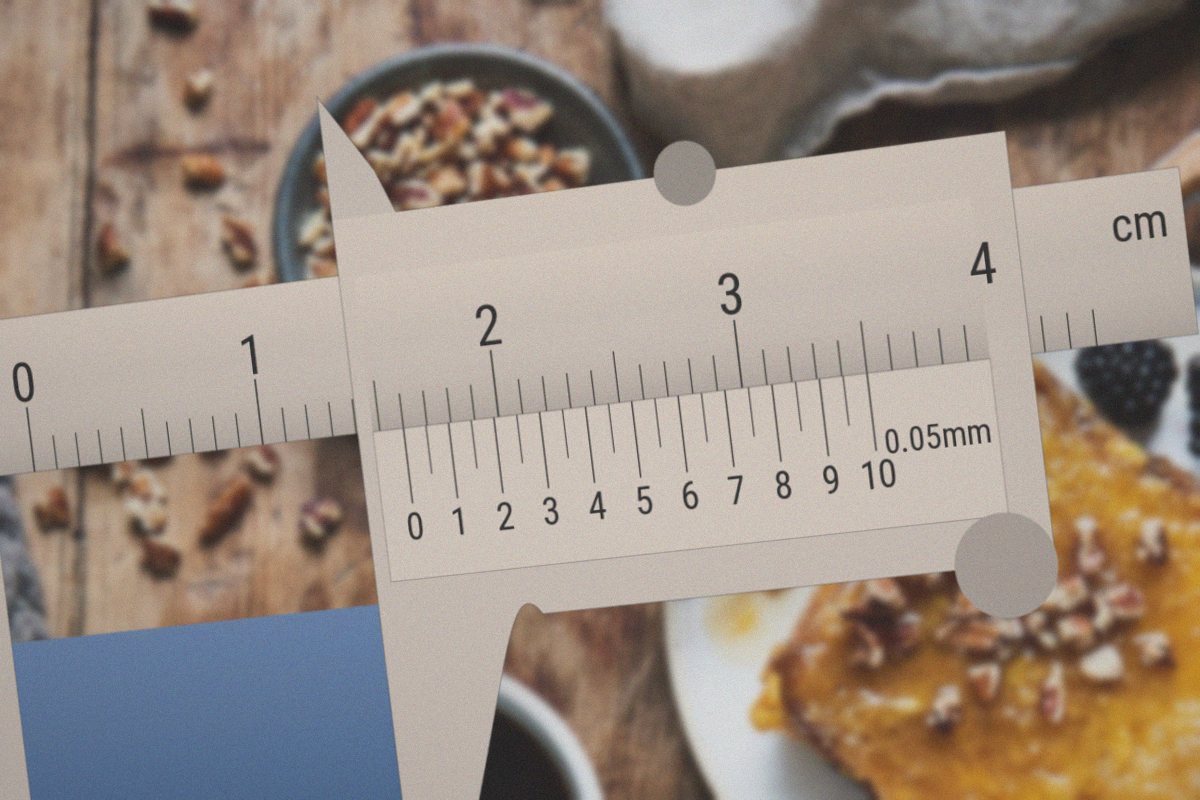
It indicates **16.0** mm
